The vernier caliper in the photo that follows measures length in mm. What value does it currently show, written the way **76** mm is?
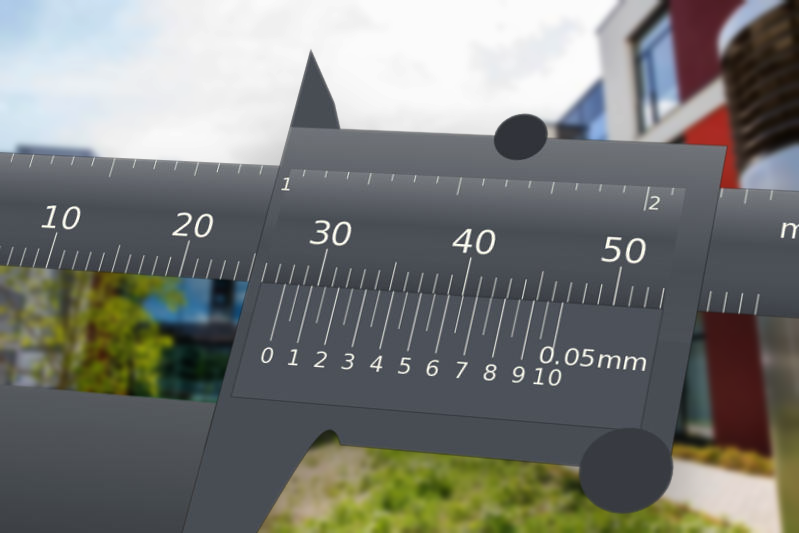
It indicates **27.7** mm
